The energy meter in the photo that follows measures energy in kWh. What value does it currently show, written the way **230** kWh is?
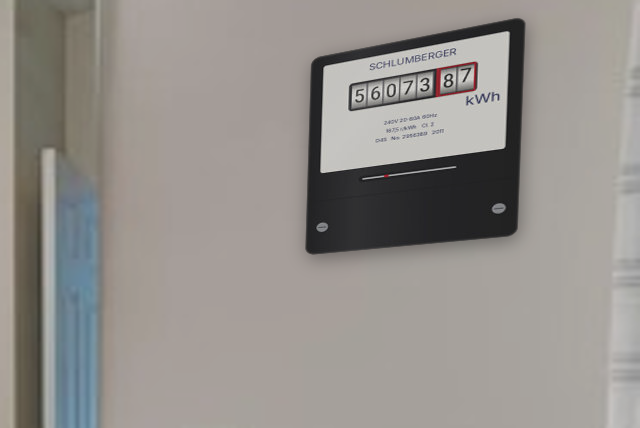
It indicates **56073.87** kWh
